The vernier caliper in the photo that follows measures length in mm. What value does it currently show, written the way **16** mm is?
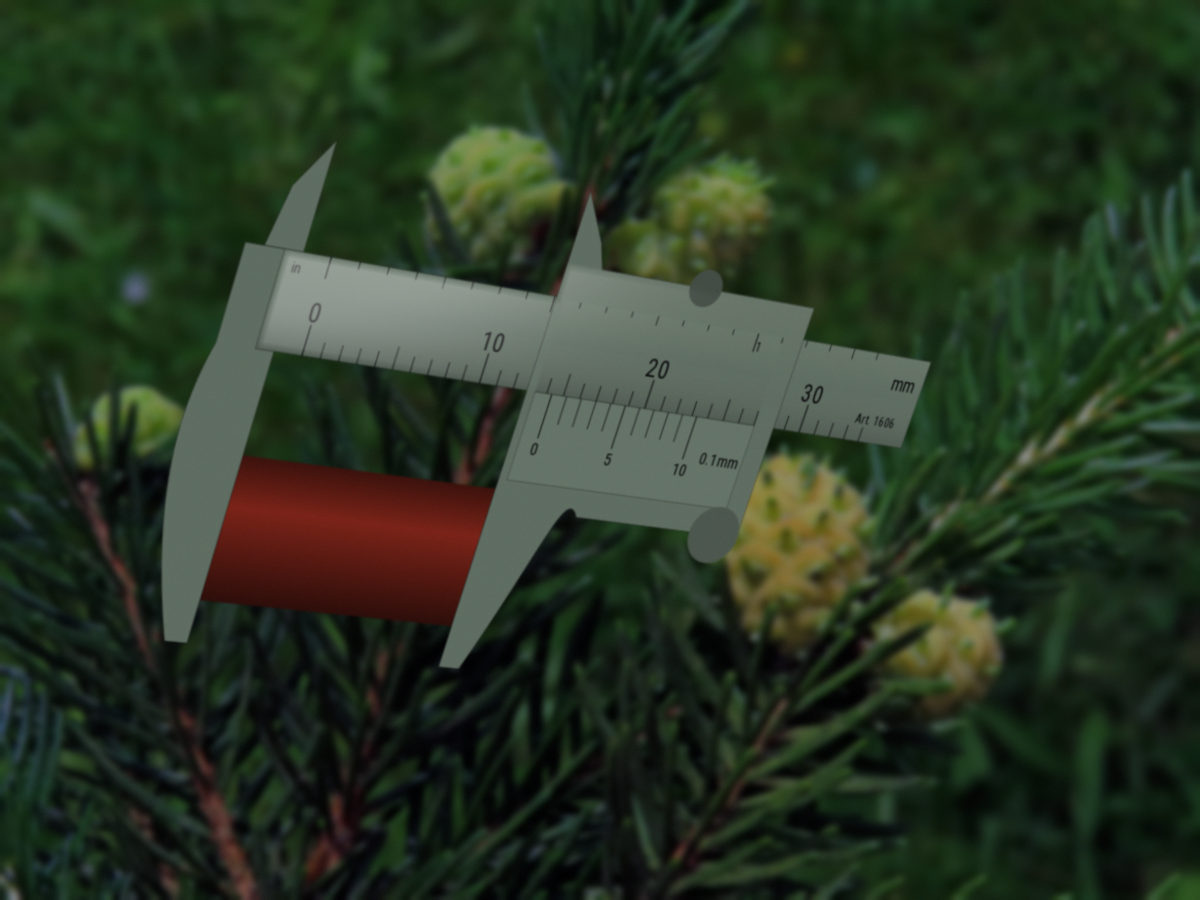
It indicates **14.3** mm
